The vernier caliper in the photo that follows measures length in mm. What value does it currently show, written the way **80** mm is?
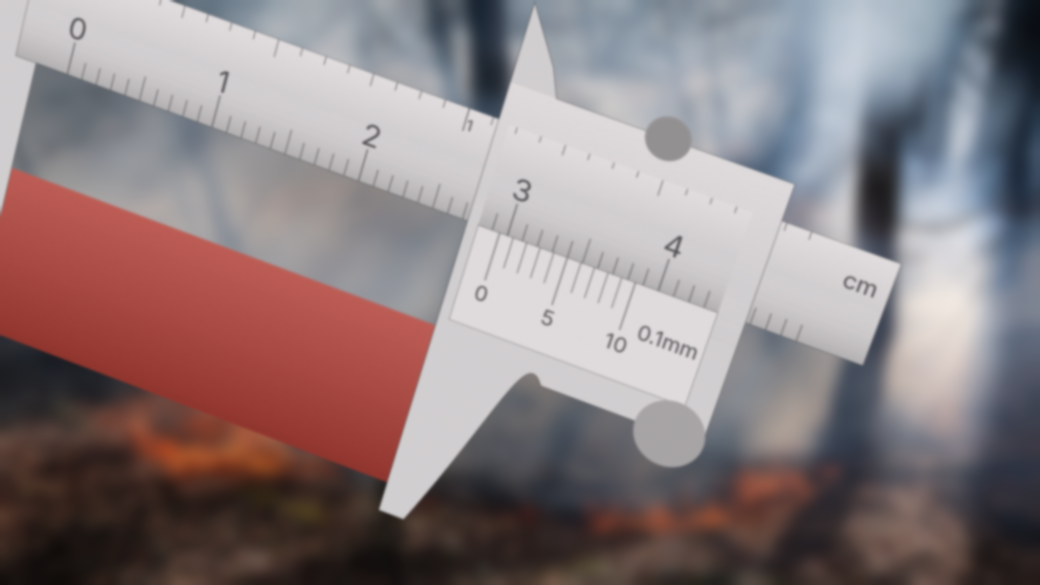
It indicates **29.5** mm
